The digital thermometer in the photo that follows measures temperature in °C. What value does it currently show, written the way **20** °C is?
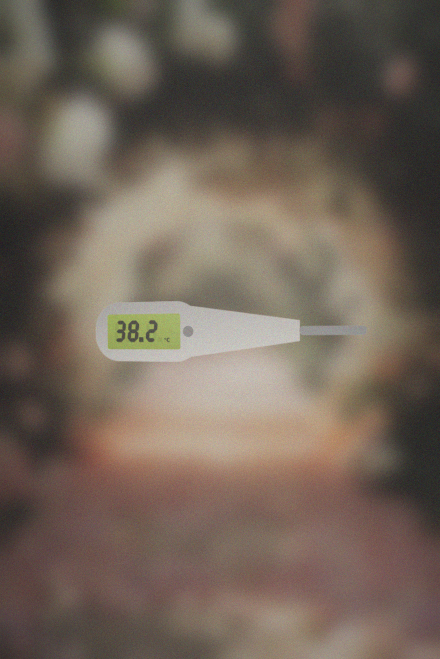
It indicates **38.2** °C
